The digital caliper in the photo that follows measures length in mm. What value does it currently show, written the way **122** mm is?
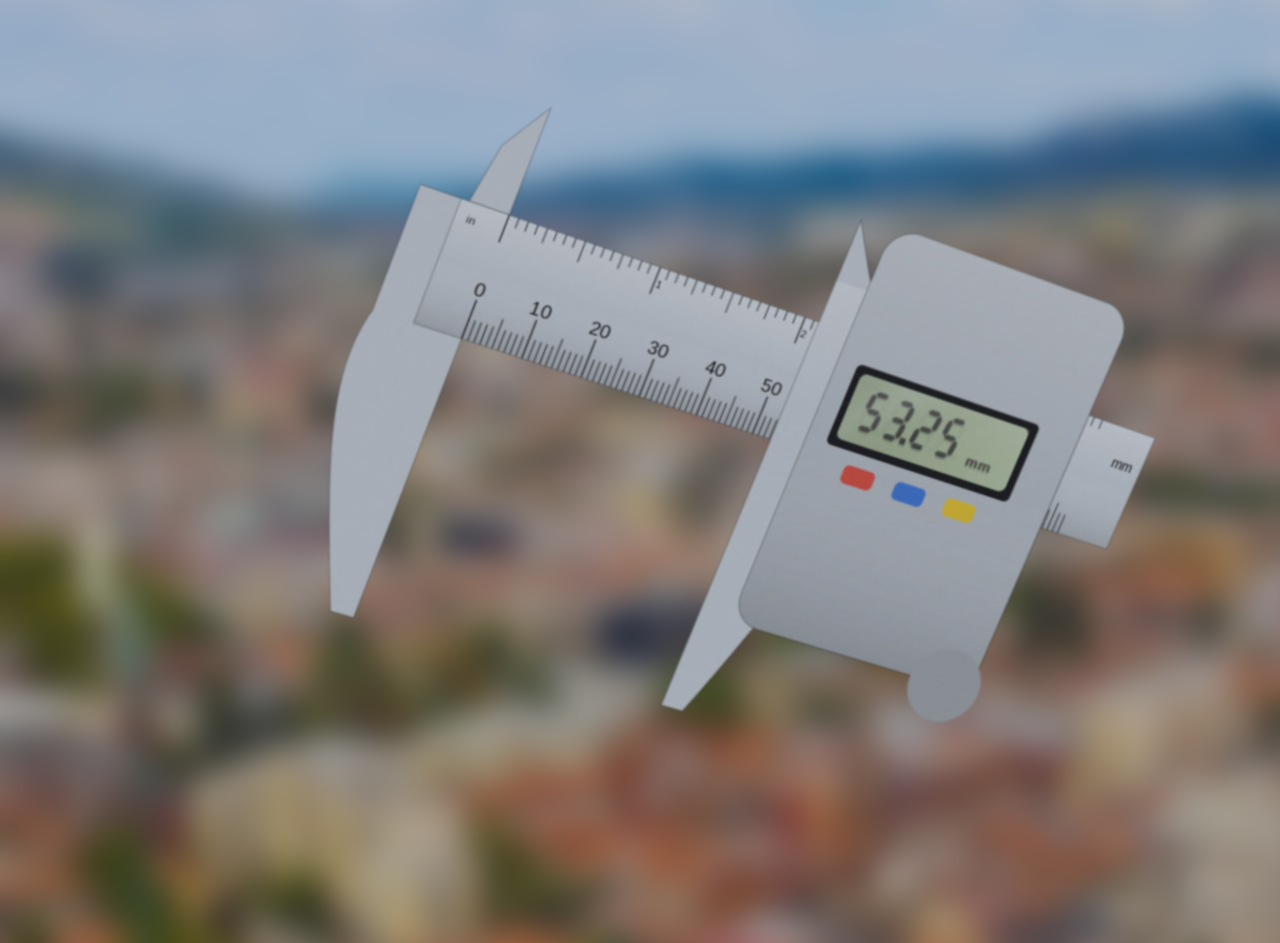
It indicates **53.25** mm
